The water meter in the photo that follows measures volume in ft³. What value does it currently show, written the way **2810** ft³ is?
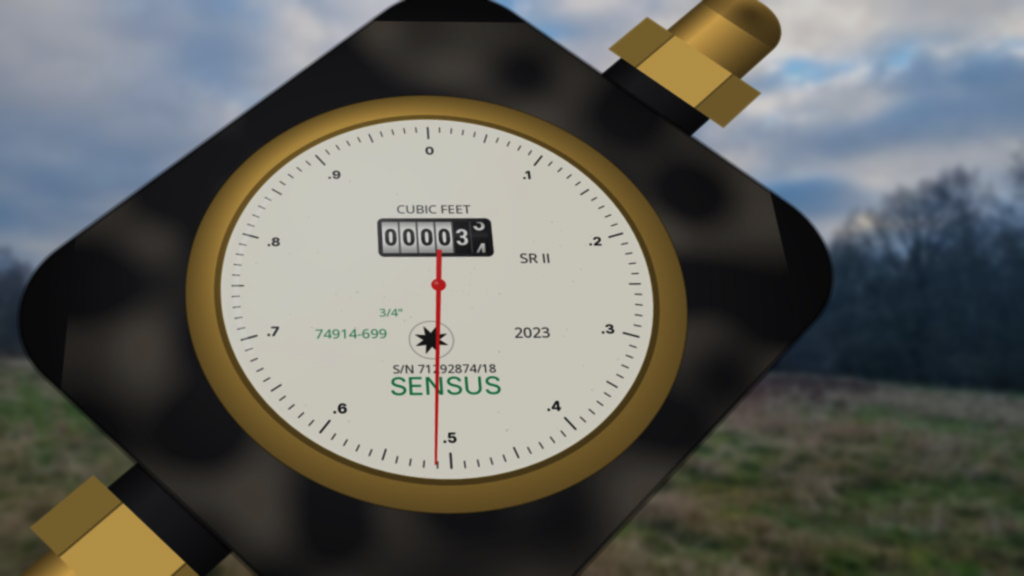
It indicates **33.51** ft³
